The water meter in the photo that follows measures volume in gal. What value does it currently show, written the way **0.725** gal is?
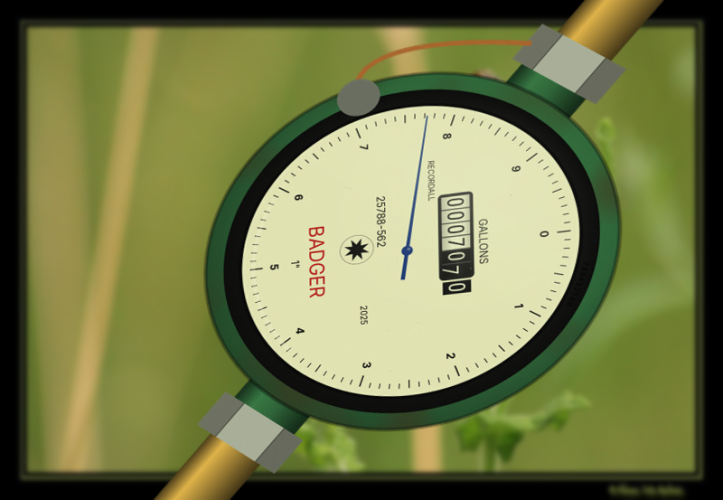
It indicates **7067.7** gal
